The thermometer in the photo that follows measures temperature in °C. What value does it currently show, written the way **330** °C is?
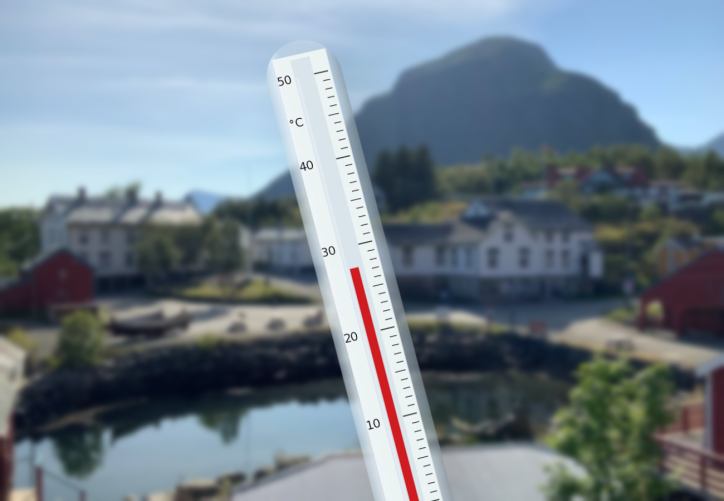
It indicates **27.5** °C
